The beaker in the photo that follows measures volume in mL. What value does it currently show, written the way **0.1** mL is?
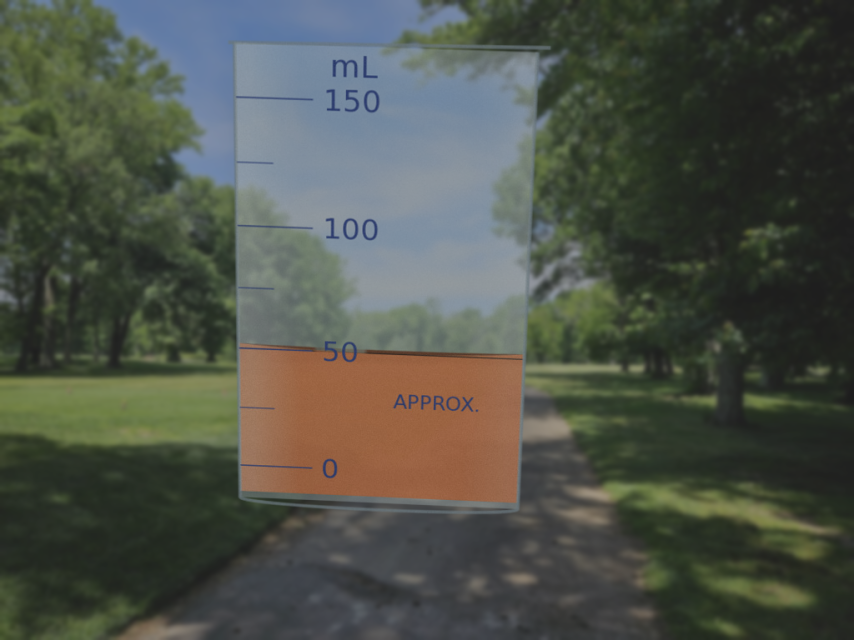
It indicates **50** mL
